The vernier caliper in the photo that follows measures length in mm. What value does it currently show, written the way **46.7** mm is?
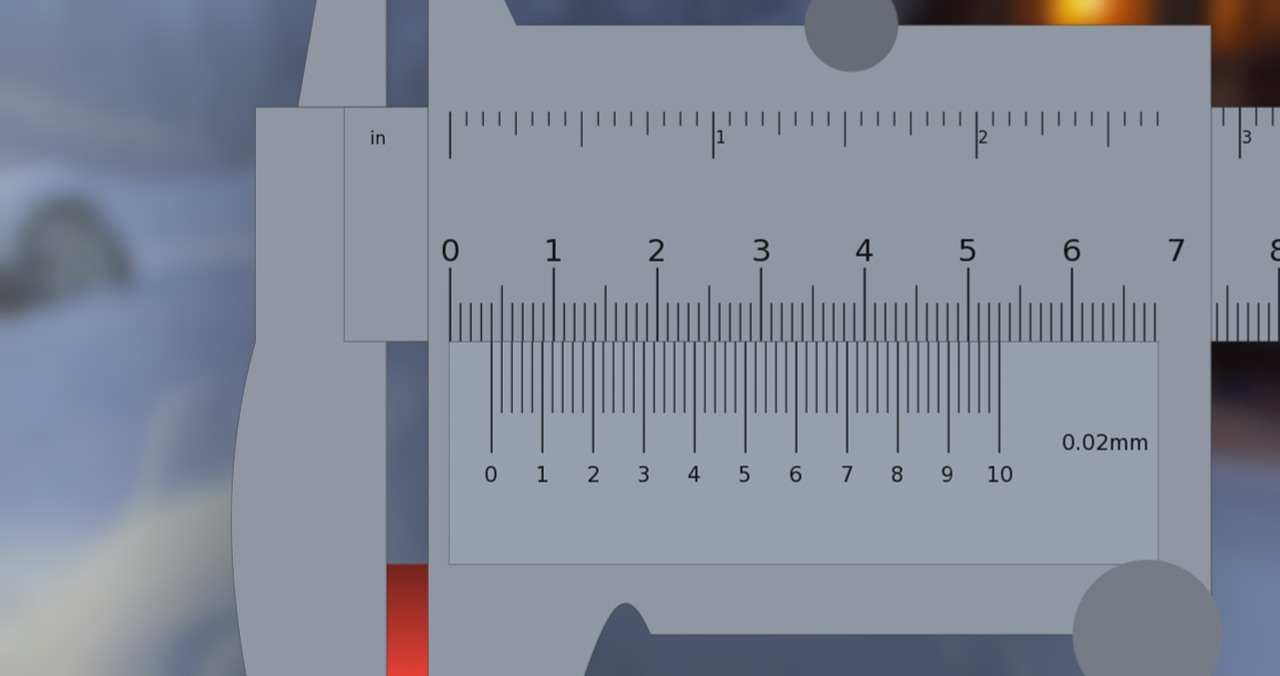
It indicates **4.0** mm
